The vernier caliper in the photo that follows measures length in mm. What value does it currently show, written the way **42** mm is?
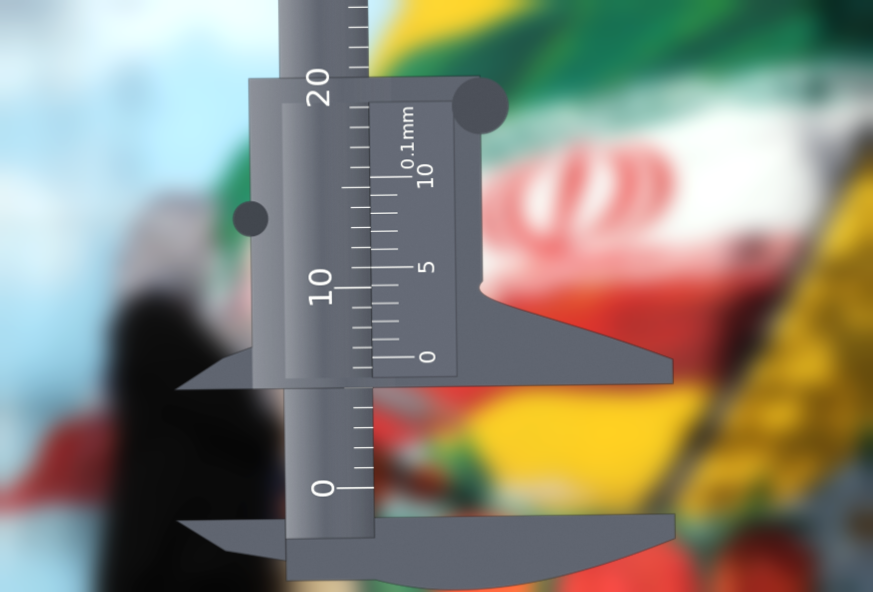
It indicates **6.5** mm
